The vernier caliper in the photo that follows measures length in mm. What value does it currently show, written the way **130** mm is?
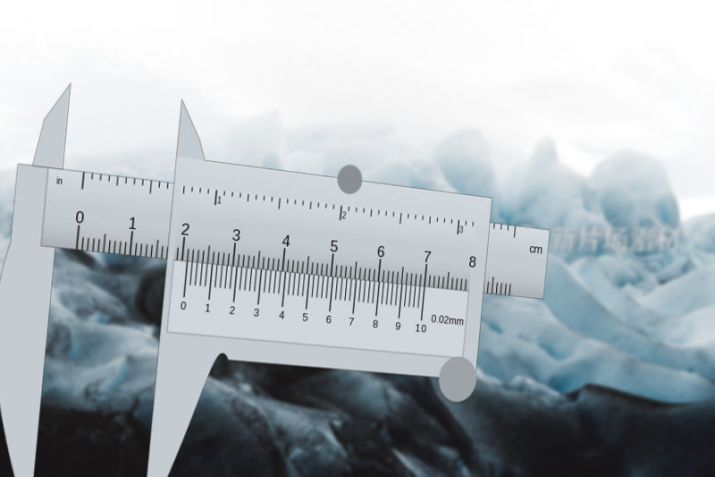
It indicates **21.0** mm
